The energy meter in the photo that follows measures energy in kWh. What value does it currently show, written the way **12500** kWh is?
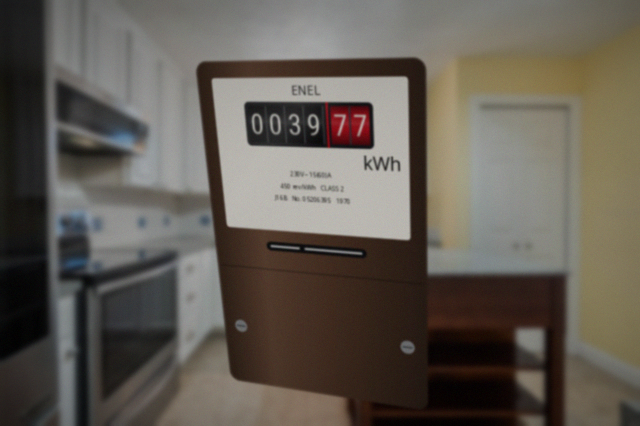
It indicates **39.77** kWh
